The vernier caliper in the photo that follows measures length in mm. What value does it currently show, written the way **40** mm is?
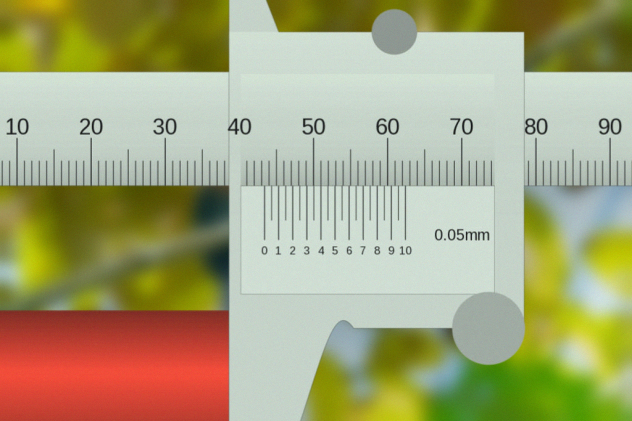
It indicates **43.4** mm
